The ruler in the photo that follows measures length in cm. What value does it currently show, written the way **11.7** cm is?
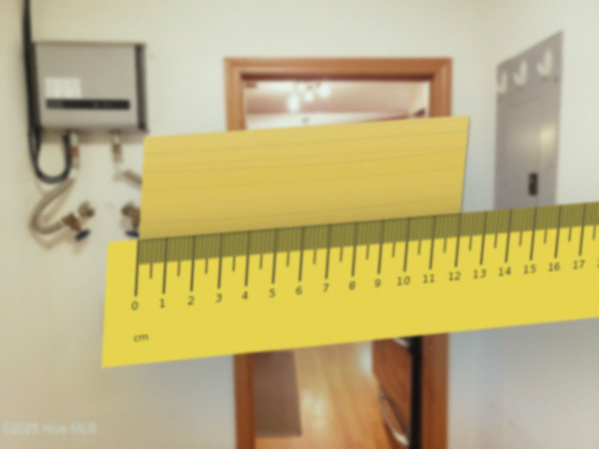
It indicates **12** cm
